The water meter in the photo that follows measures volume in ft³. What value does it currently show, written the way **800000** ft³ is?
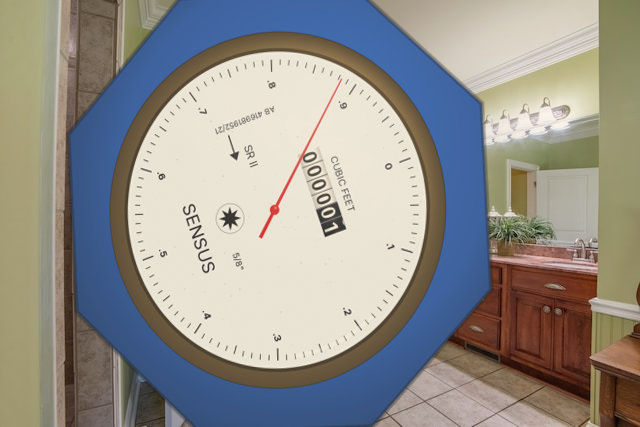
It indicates **0.88** ft³
